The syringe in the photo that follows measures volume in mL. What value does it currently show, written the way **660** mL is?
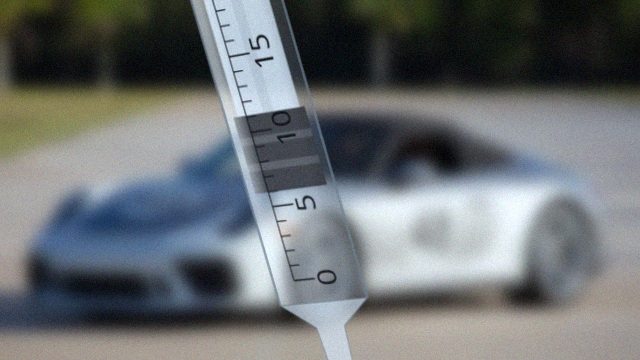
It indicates **6** mL
